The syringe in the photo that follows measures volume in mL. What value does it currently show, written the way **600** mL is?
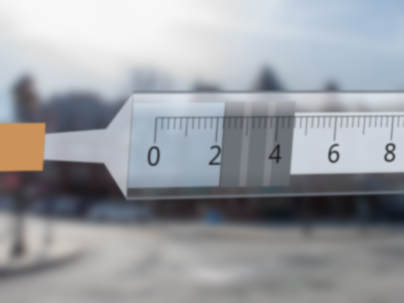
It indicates **2.2** mL
